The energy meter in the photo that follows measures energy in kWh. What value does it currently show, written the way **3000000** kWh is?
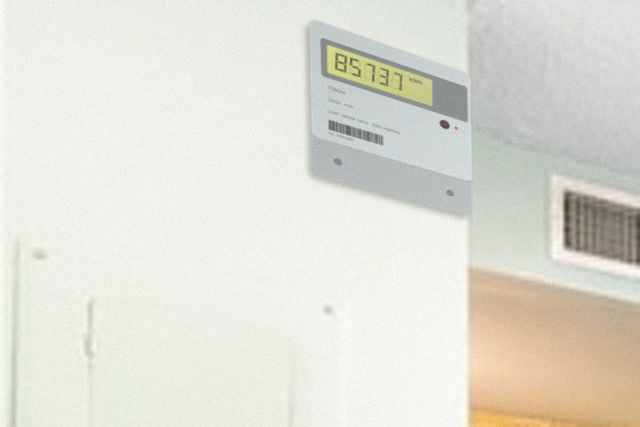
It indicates **85737** kWh
